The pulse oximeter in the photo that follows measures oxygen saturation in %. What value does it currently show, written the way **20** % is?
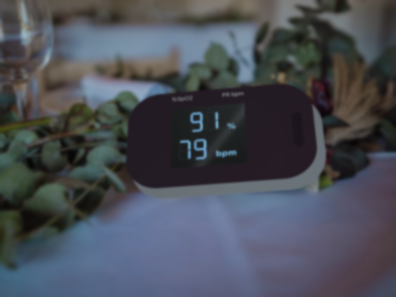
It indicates **91** %
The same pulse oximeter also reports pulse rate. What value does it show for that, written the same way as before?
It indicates **79** bpm
